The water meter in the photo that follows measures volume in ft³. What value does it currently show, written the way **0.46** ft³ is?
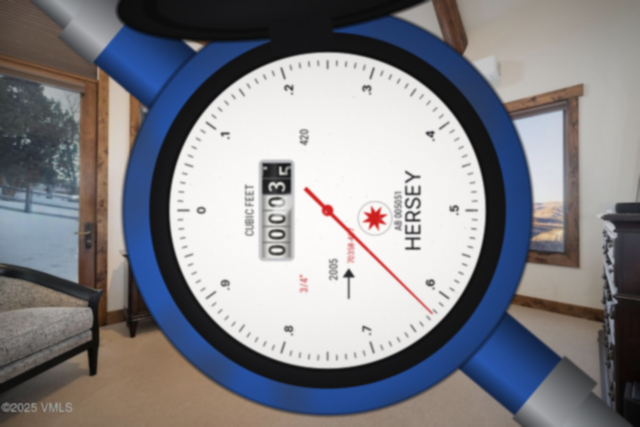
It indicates **34.62** ft³
